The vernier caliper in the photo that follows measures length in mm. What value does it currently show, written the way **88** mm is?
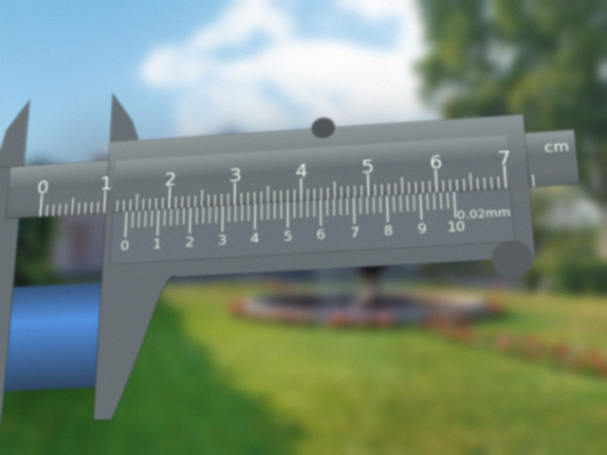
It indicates **13.5** mm
